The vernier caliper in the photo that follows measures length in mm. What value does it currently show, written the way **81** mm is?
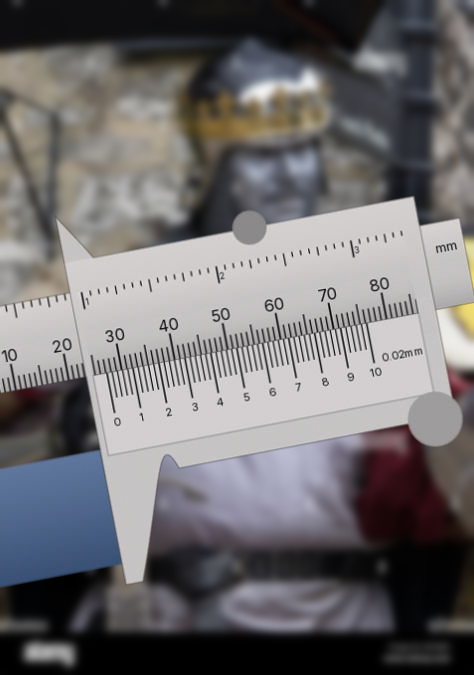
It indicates **27.2** mm
